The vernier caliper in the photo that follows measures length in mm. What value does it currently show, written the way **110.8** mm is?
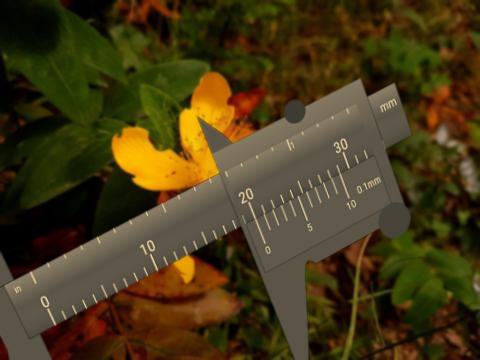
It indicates **20.0** mm
